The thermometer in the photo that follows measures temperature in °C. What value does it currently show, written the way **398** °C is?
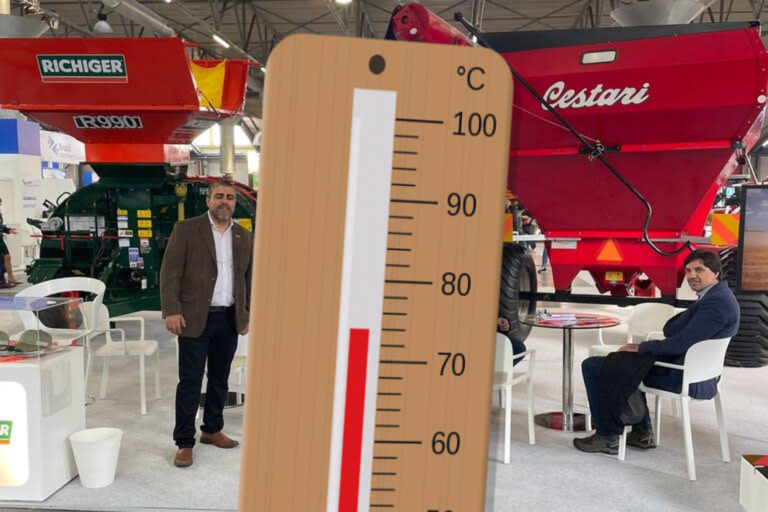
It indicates **74** °C
